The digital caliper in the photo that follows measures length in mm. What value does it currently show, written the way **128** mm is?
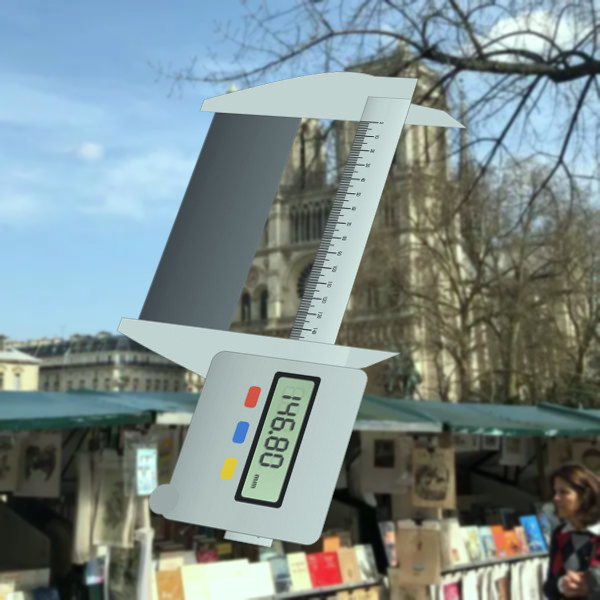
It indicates **146.80** mm
